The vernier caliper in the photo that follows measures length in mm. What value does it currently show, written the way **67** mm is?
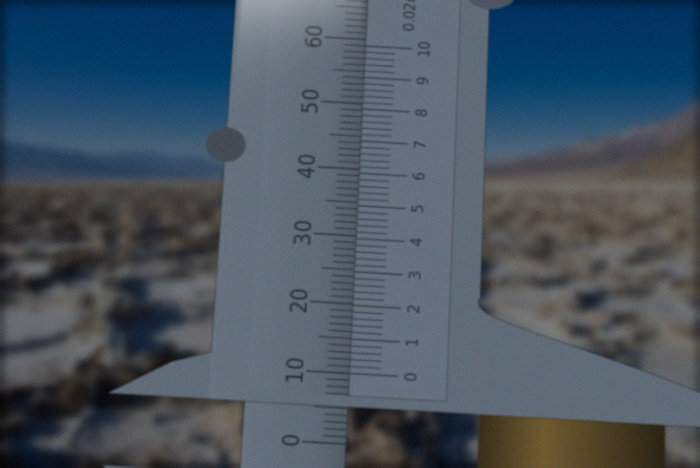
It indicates **10.0** mm
